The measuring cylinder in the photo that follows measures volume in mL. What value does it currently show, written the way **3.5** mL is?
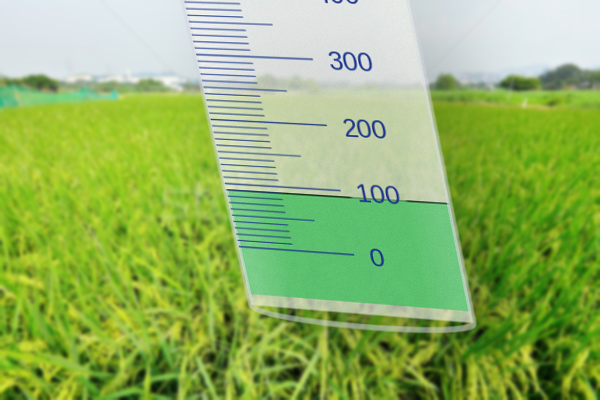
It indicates **90** mL
